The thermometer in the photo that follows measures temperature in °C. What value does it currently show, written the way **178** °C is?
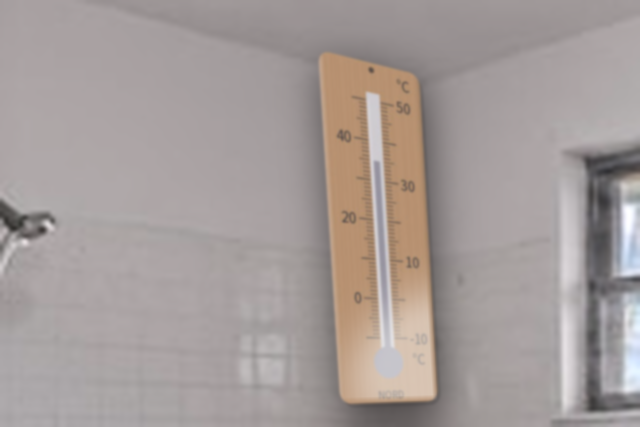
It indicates **35** °C
